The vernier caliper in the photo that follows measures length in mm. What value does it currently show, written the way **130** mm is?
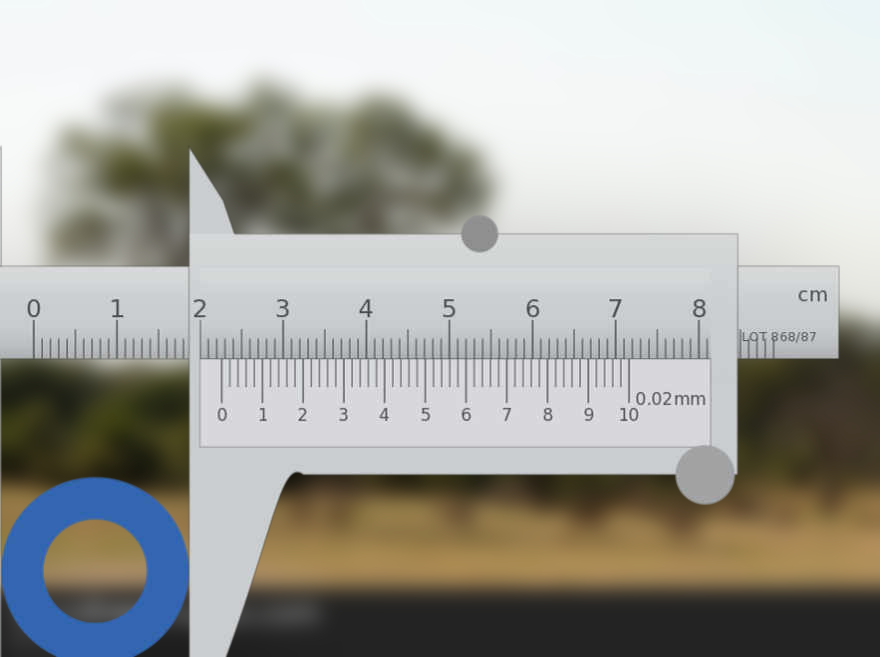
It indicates **22.6** mm
